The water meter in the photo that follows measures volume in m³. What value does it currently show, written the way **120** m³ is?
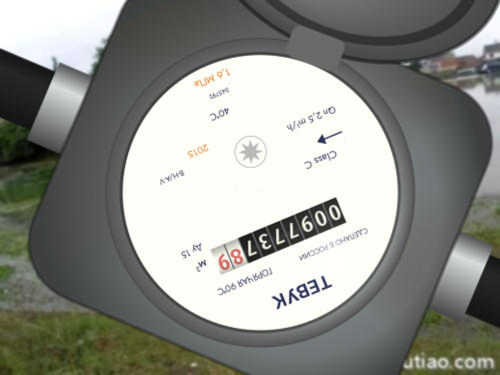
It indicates **97737.89** m³
